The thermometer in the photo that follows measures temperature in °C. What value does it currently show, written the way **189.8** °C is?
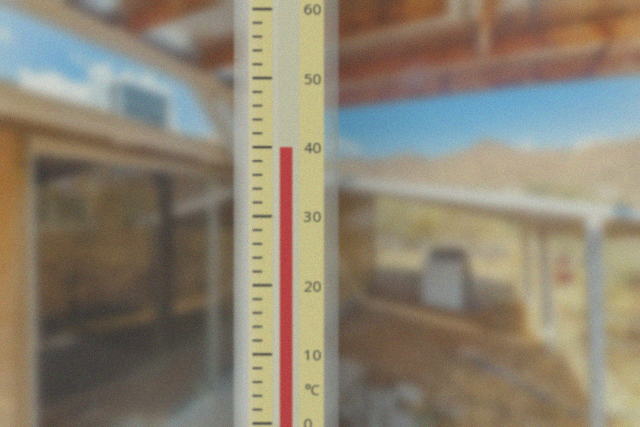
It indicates **40** °C
